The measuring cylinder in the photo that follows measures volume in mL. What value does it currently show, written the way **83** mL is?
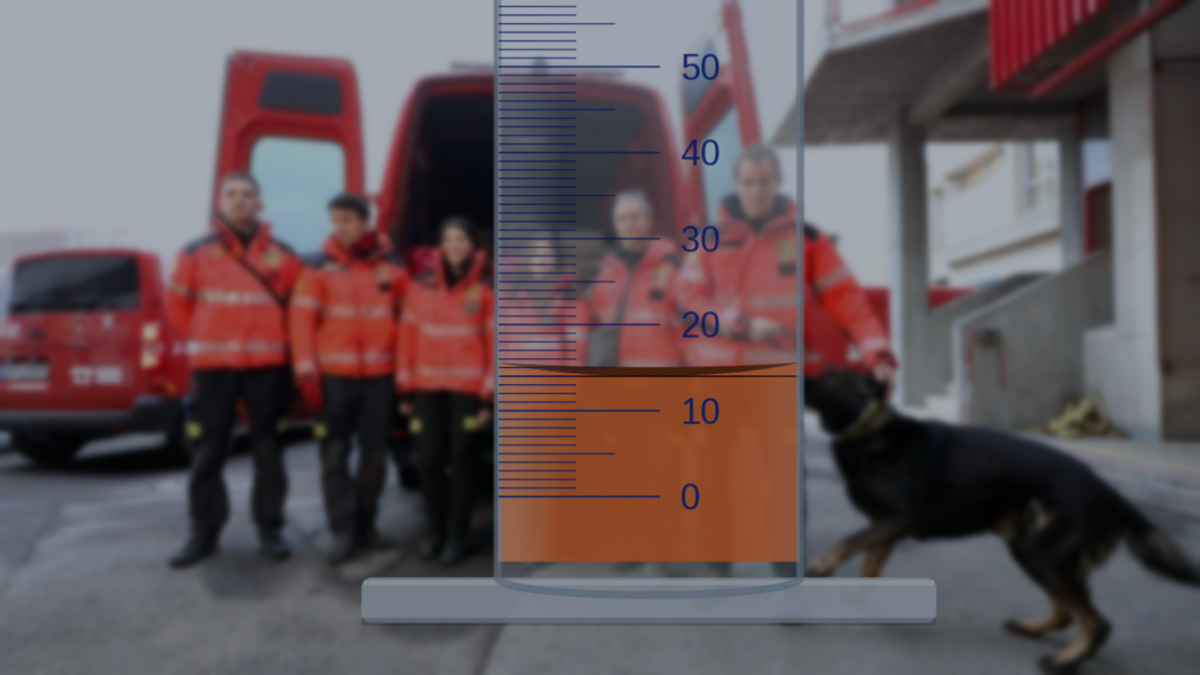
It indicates **14** mL
